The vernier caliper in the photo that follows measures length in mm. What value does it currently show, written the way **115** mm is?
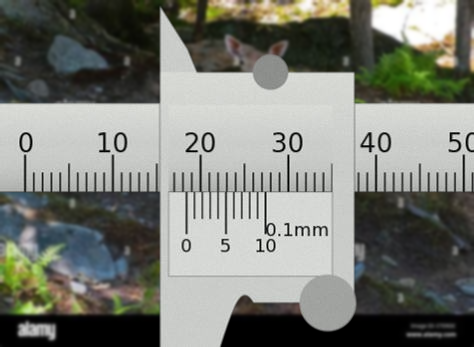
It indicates **18.4** mm
